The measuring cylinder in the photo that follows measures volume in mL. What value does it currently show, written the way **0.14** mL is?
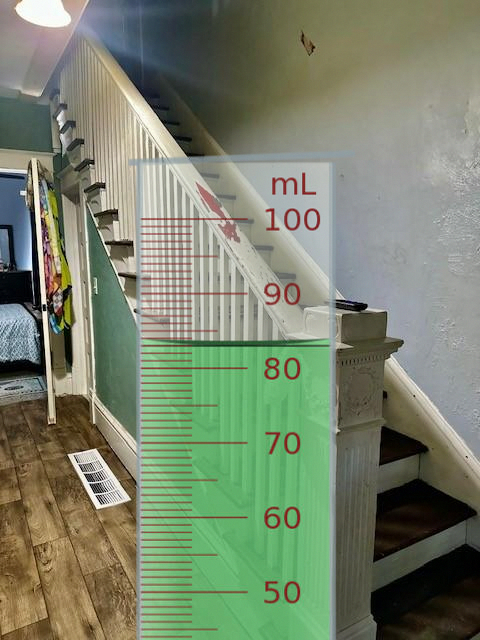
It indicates **83** mL
